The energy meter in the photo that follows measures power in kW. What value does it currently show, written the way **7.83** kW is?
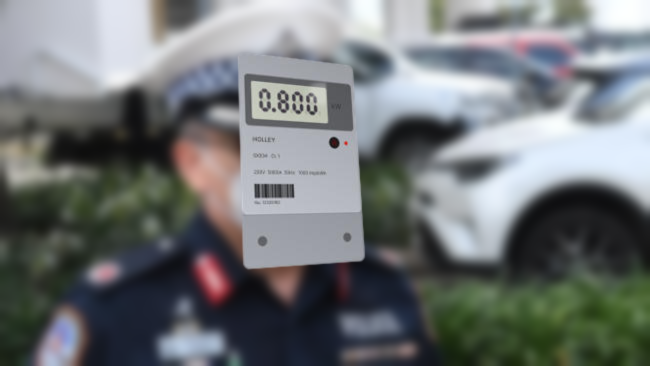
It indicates **0.800** kW
